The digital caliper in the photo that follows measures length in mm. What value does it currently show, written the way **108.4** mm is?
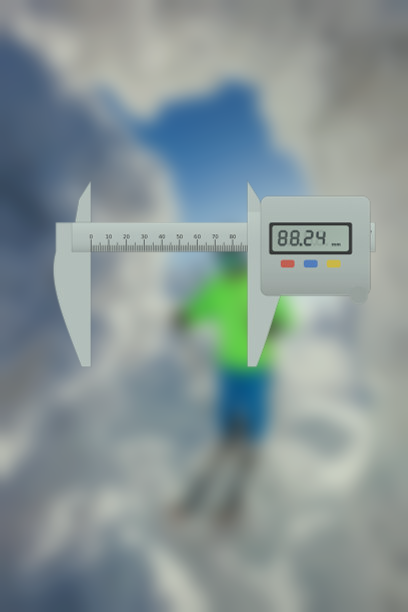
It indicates **88.24** mm
